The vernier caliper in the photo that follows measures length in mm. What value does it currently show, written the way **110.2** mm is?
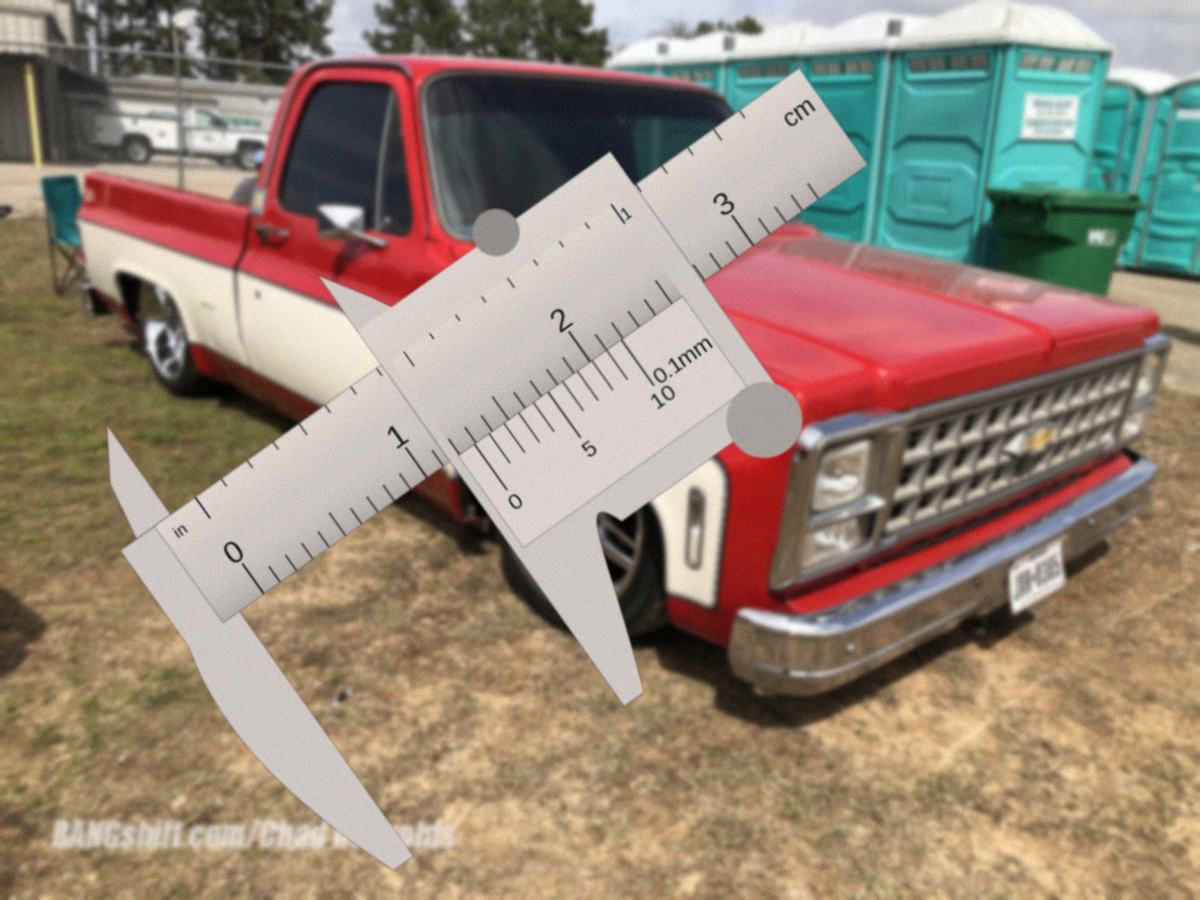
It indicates **12.9** mm
